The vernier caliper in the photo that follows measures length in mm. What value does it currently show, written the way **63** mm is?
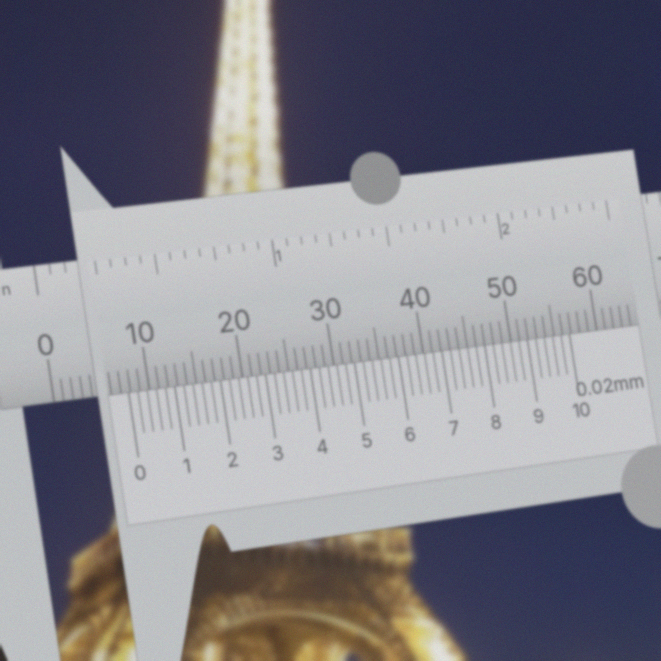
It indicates **7.8** mm
